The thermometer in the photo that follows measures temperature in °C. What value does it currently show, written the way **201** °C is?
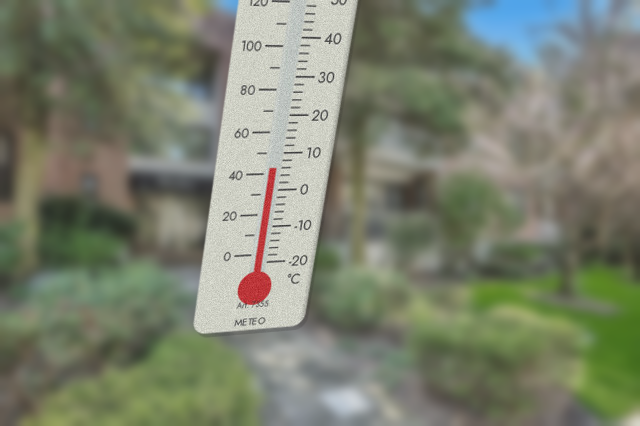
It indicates **6** °C
